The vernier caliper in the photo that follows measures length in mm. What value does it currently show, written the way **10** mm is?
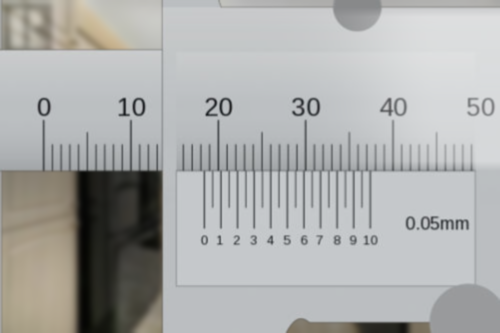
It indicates **18.4** mm
